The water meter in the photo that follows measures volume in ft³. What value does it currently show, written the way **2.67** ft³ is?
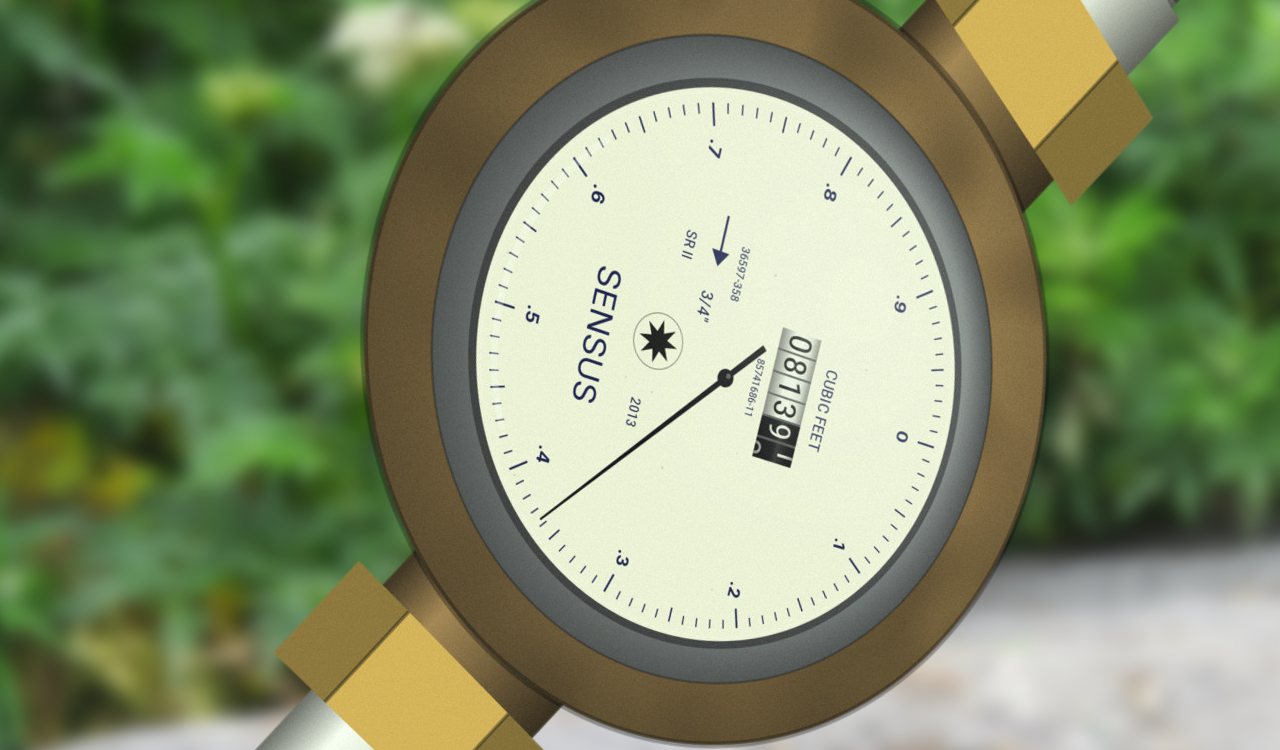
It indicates **81391.36** ft³
